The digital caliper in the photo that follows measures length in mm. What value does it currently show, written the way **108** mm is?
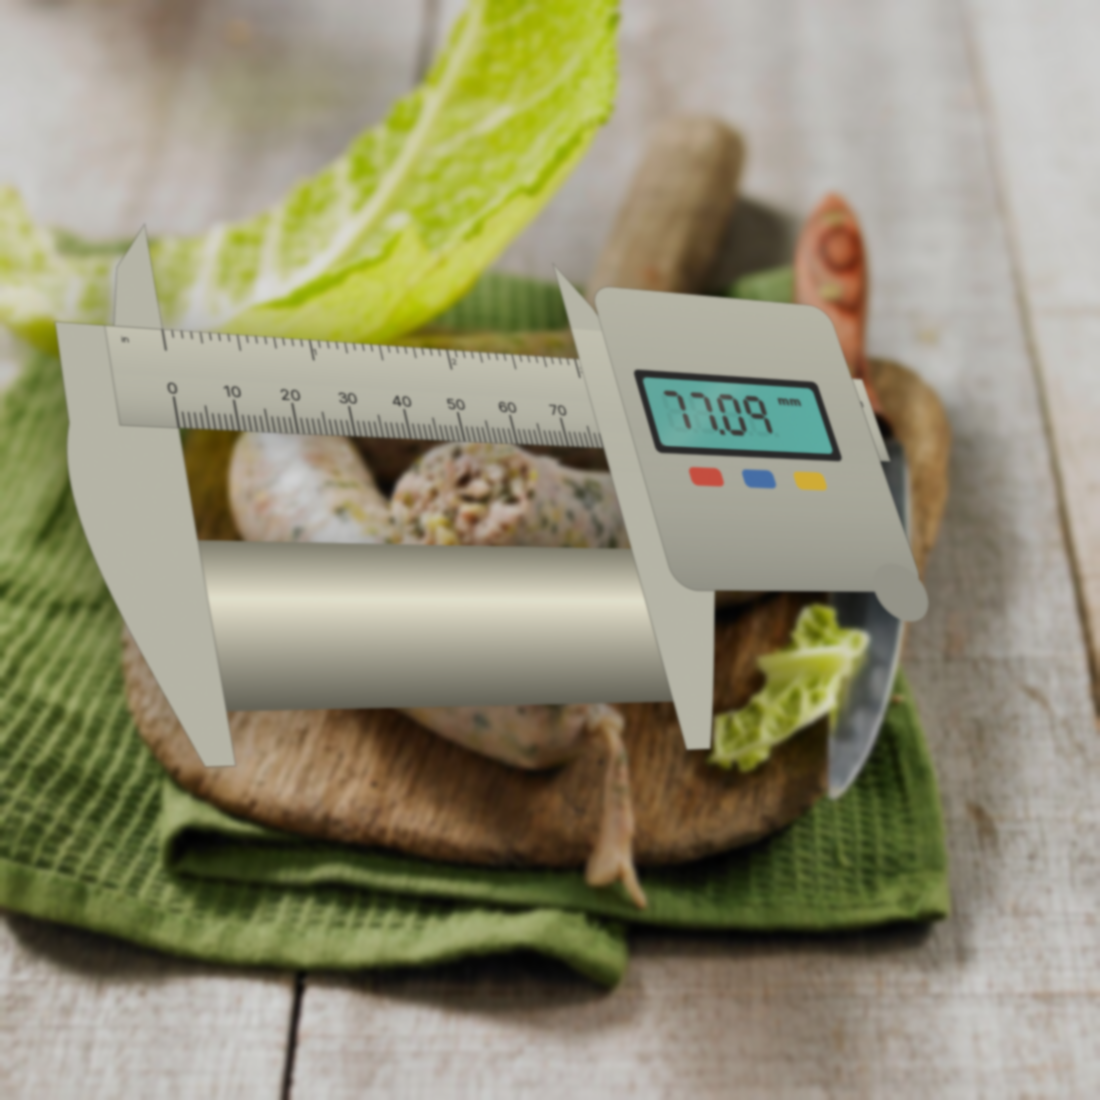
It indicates **77.09** mm
